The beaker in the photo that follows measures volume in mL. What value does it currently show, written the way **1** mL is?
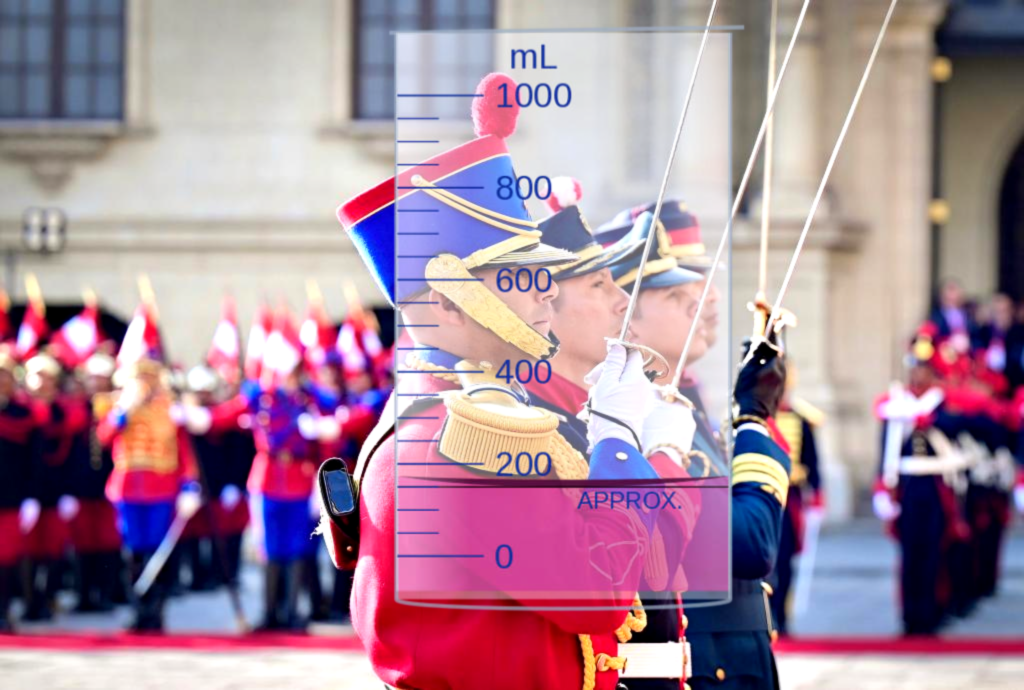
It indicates **150** mL
